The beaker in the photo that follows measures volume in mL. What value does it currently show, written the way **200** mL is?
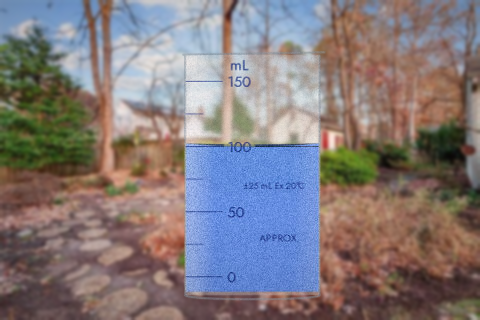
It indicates **100** mL
